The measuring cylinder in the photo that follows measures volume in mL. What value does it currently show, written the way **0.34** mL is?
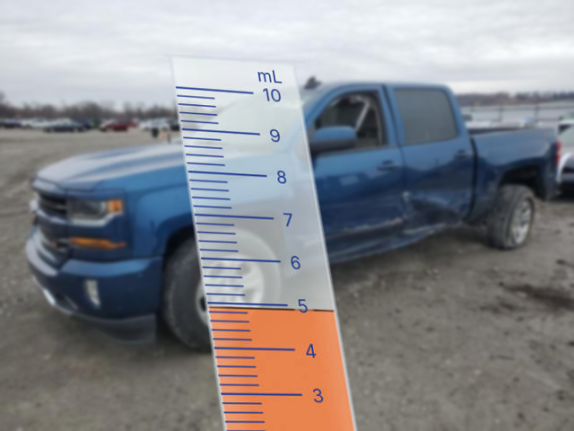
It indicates **4.9** mL
